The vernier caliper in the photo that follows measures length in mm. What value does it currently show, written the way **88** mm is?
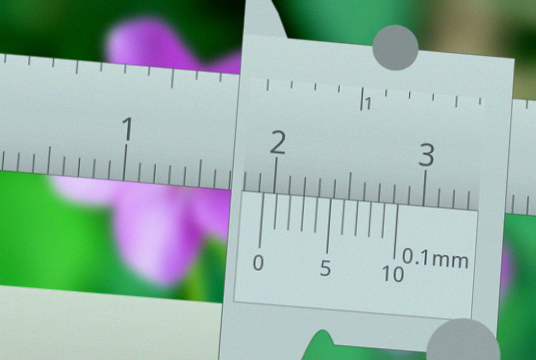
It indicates **19.3** mm
